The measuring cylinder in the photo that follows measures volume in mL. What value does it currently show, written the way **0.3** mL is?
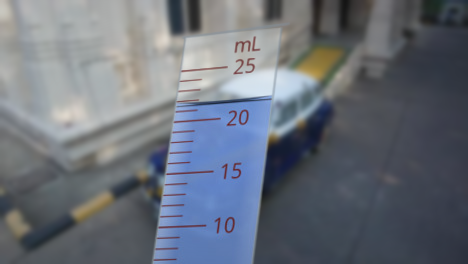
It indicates **21.5** mL
